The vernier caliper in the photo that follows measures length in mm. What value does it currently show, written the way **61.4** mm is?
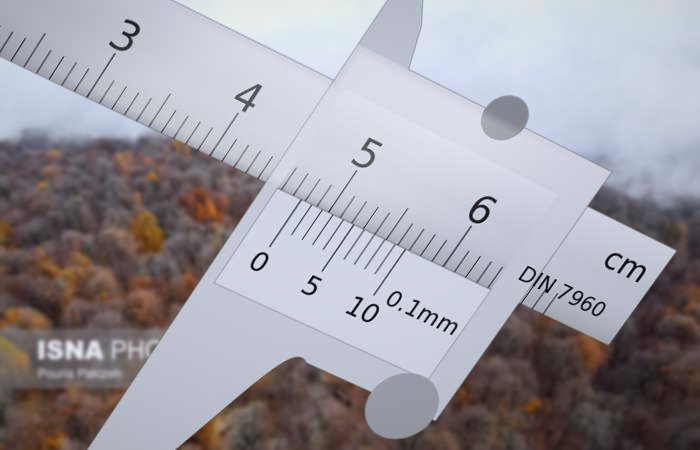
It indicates **47.7** mm
